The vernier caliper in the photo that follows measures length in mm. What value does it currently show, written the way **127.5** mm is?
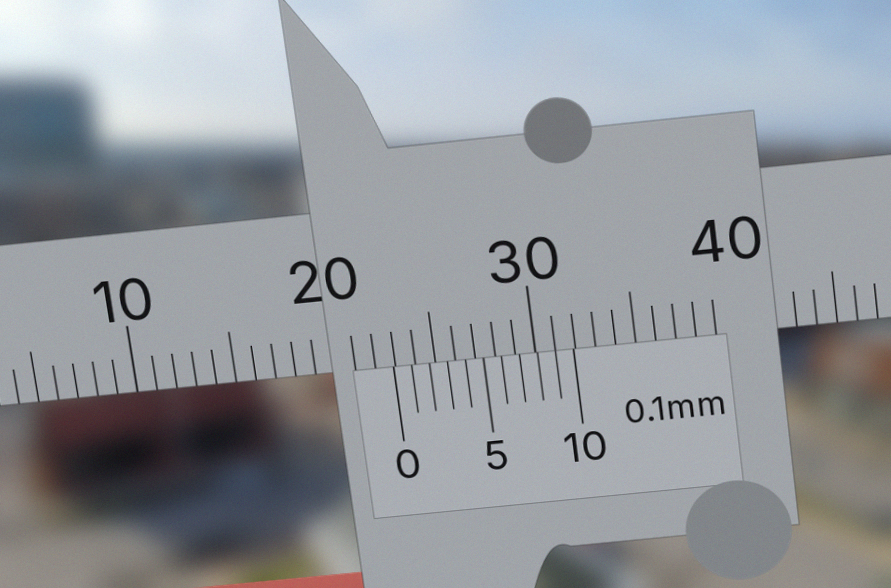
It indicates **22.9** mm
